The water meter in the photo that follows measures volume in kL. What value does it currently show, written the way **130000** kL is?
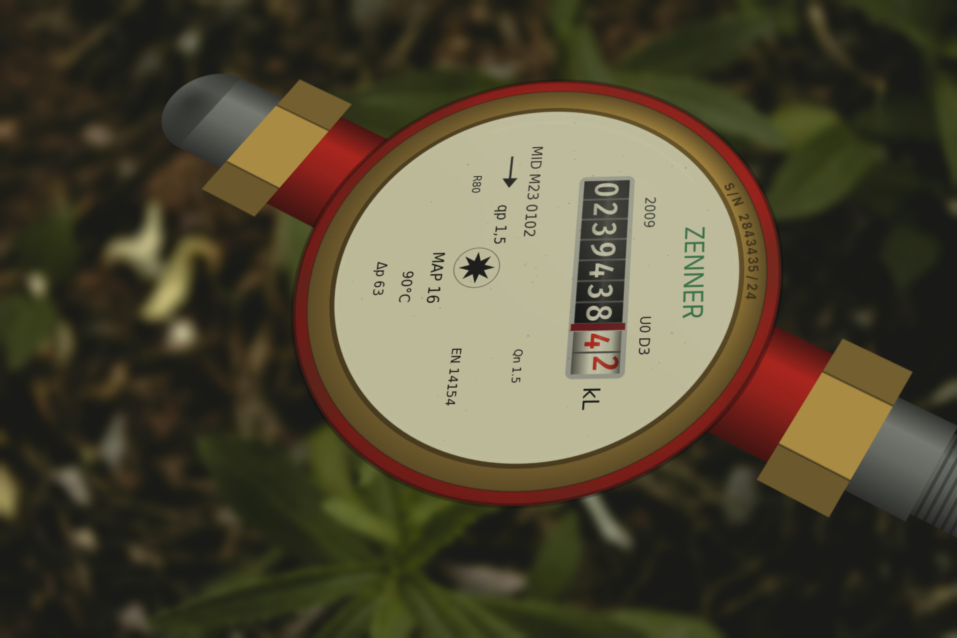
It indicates **239438.42** kL
